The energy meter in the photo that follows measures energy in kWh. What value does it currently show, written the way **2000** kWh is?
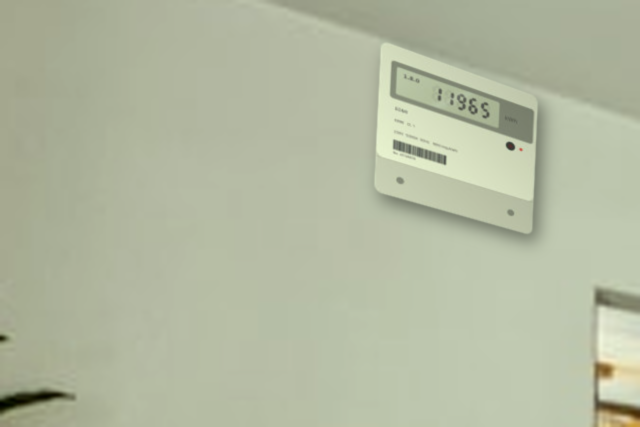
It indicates **11965** kWh
